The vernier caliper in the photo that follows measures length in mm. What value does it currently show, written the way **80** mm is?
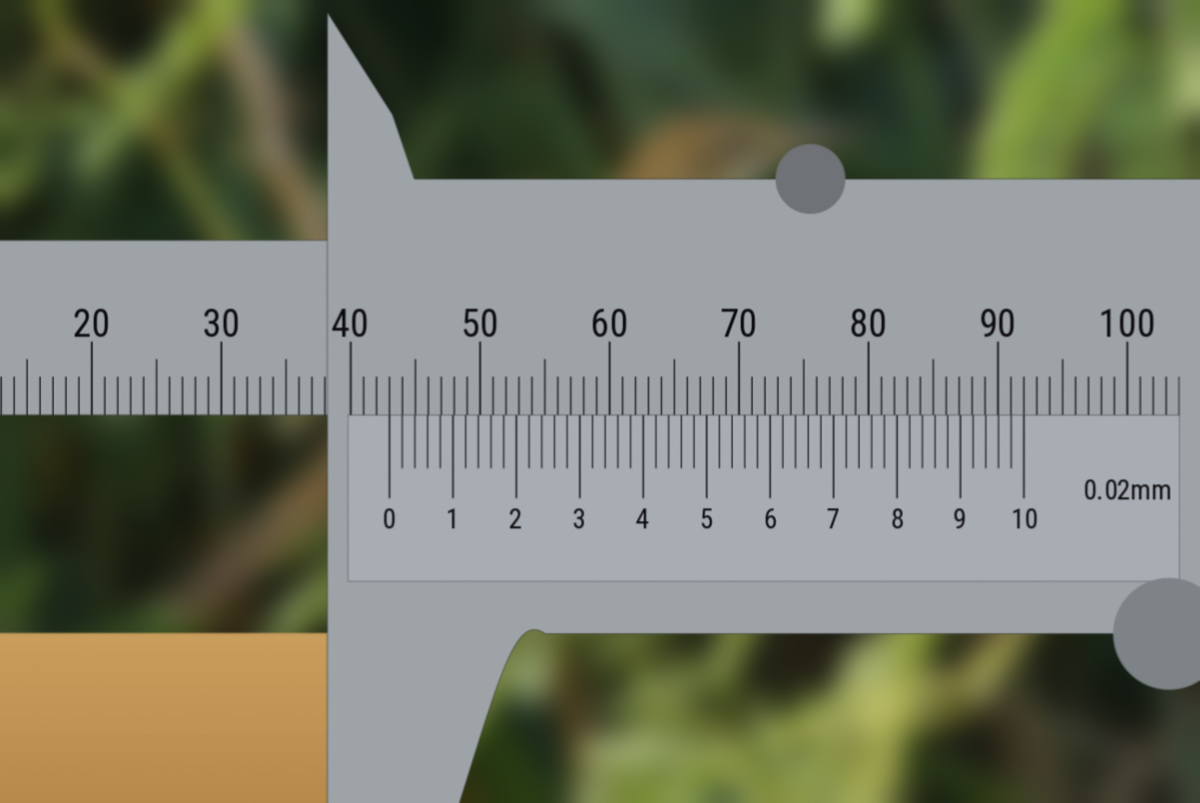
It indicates **43.0** mm
